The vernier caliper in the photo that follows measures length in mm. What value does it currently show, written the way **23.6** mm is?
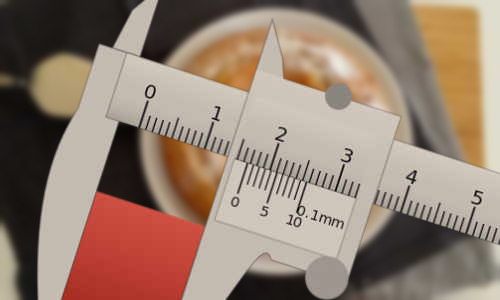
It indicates **16.6** mm
